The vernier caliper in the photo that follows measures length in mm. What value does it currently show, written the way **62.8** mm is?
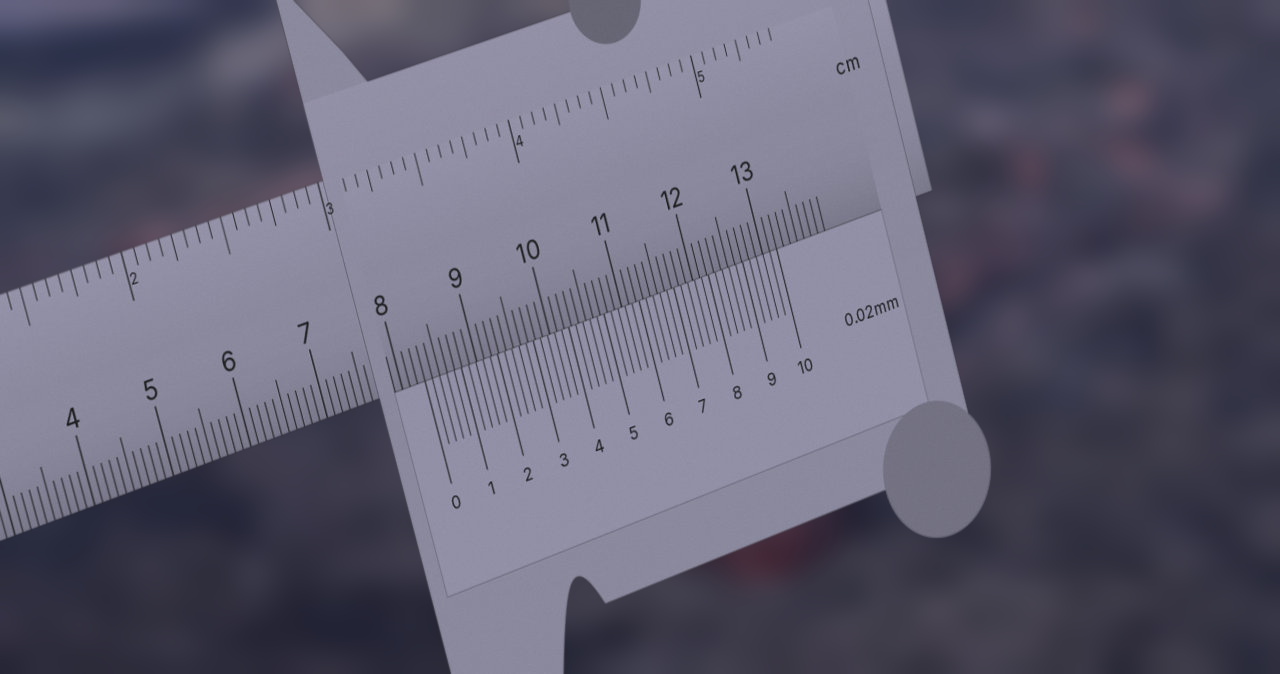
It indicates **83.0** mm
